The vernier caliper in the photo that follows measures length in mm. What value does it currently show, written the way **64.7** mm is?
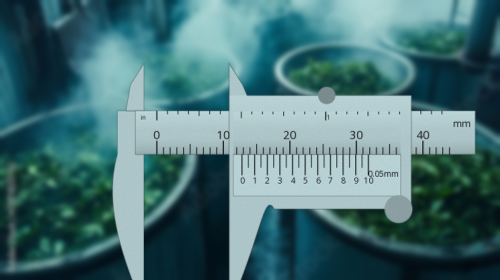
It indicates **12.8** mm
